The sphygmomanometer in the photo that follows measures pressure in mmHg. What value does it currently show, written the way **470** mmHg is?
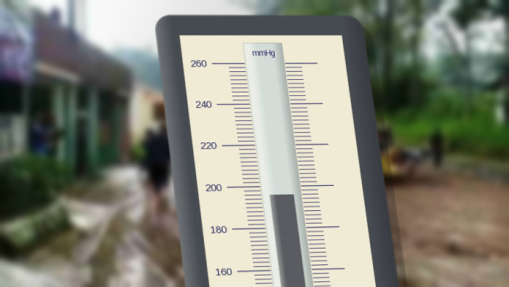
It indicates **196** mmHg
